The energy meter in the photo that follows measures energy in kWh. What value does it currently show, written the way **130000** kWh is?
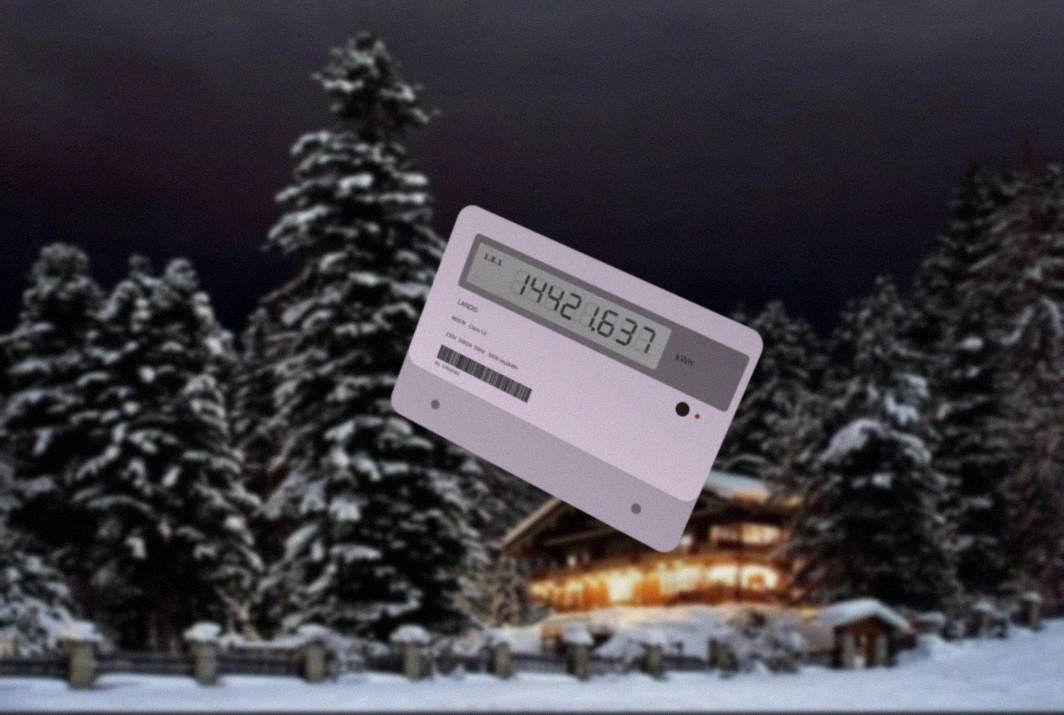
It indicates **14421.637** kWh
